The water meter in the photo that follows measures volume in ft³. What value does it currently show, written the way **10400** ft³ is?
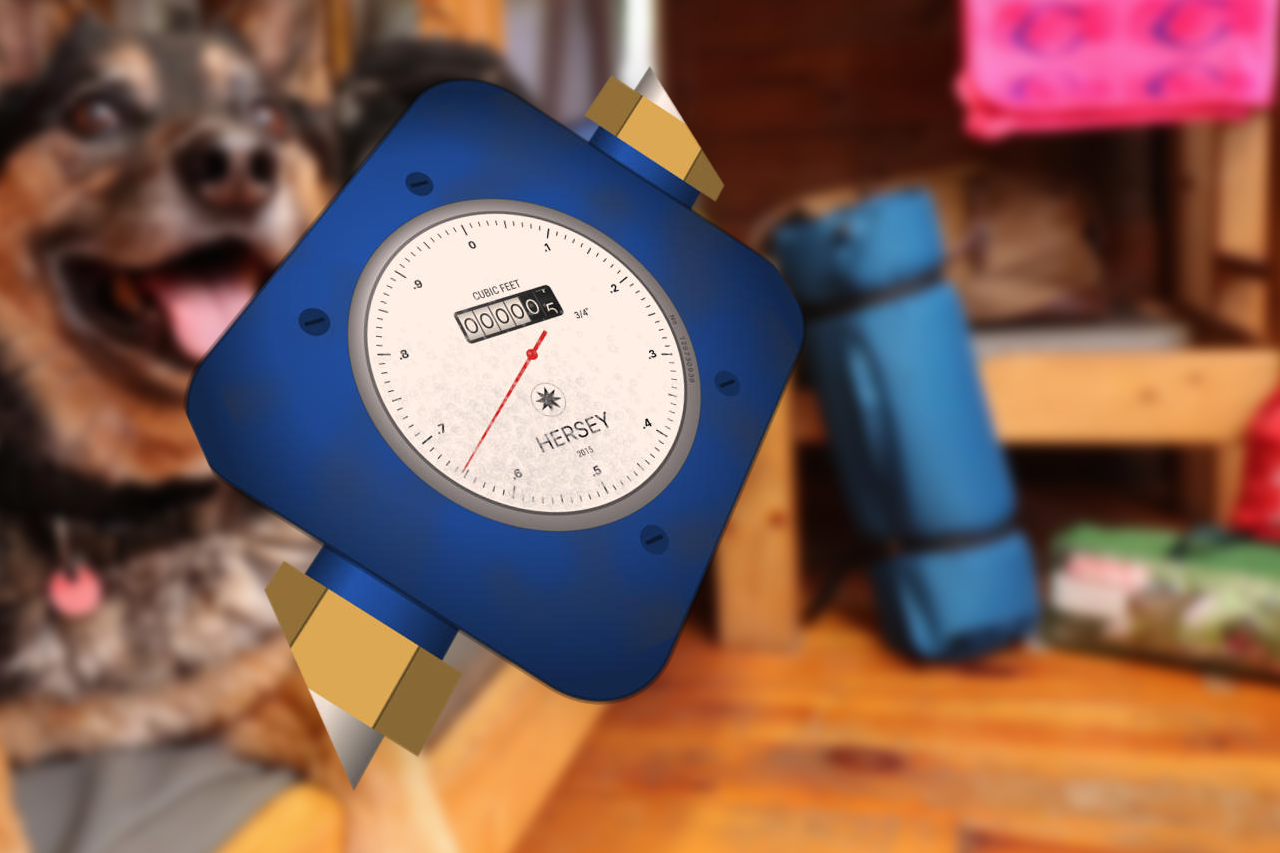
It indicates **4.65** ft³
